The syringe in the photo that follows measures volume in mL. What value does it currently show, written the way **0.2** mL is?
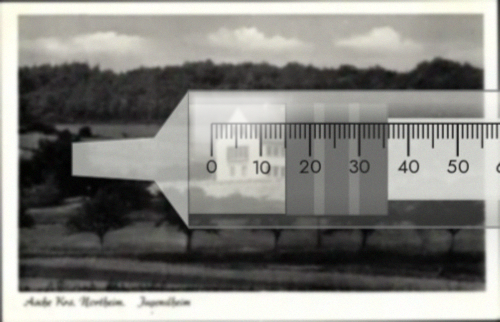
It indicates **15** mL
